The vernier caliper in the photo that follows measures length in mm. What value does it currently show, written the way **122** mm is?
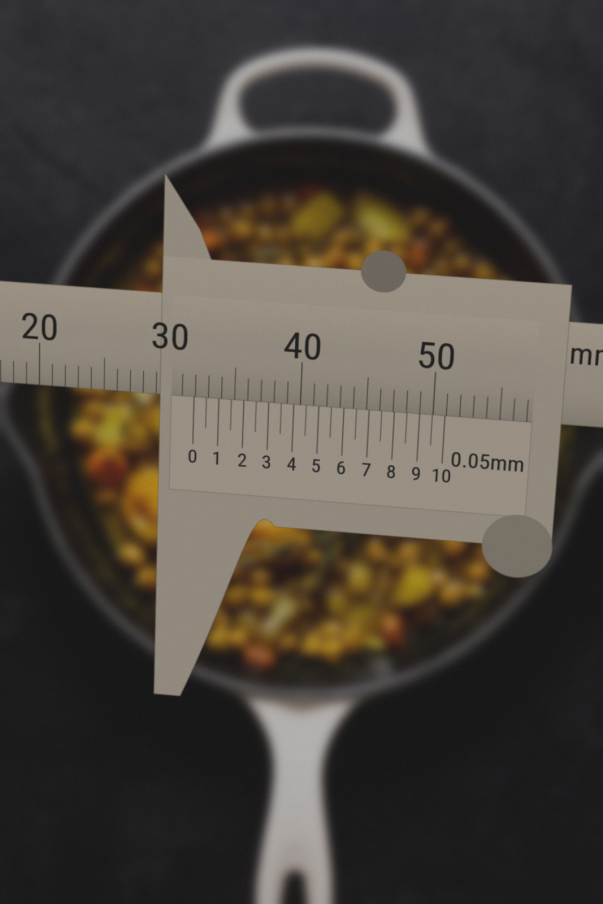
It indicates **31.9** mm
